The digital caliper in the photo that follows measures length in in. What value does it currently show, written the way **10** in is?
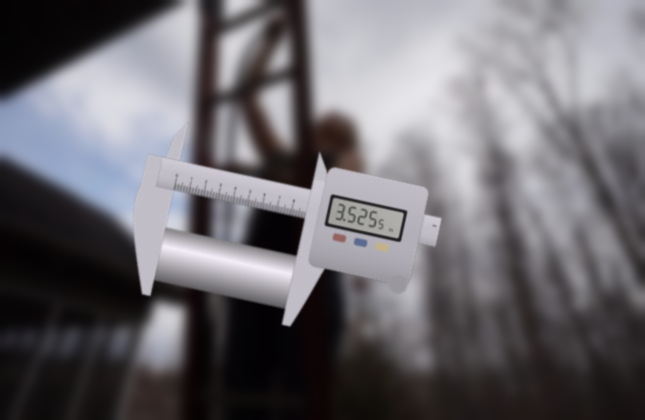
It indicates **3.5255** in
